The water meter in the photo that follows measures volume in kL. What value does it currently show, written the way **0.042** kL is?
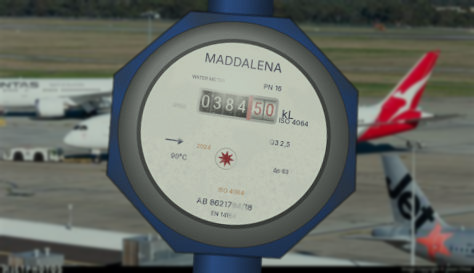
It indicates **384.50** kL
